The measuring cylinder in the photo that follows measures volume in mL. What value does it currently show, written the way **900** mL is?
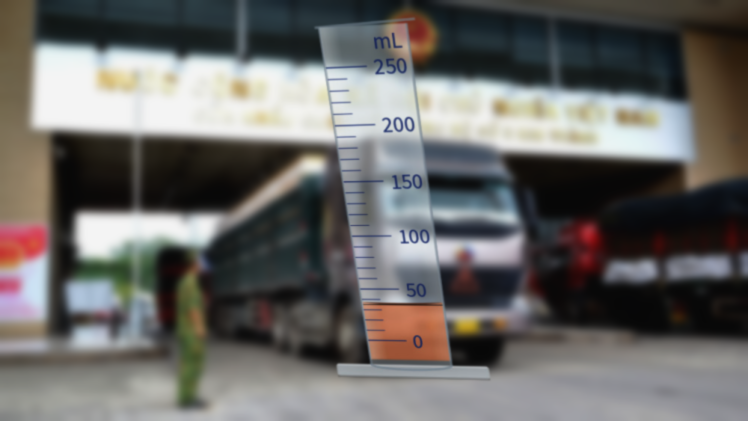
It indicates **35** mL
